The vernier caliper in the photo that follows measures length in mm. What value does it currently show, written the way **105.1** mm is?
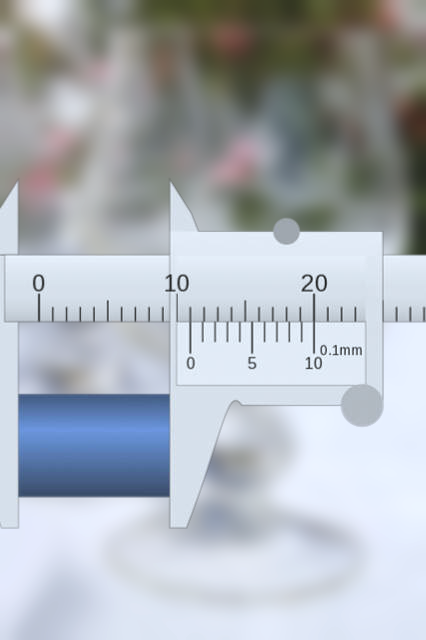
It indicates **11.0** mm
